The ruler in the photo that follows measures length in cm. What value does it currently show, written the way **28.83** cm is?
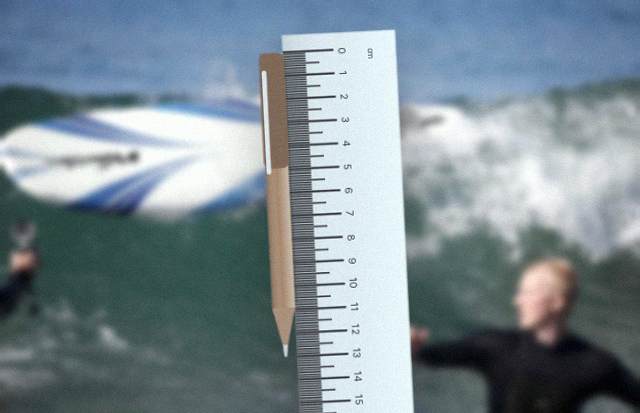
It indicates **13** cm
